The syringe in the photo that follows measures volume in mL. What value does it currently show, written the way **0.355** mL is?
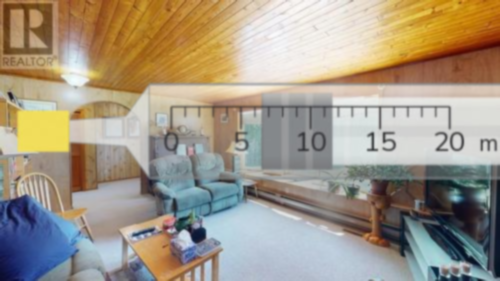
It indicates **6.5** mL
